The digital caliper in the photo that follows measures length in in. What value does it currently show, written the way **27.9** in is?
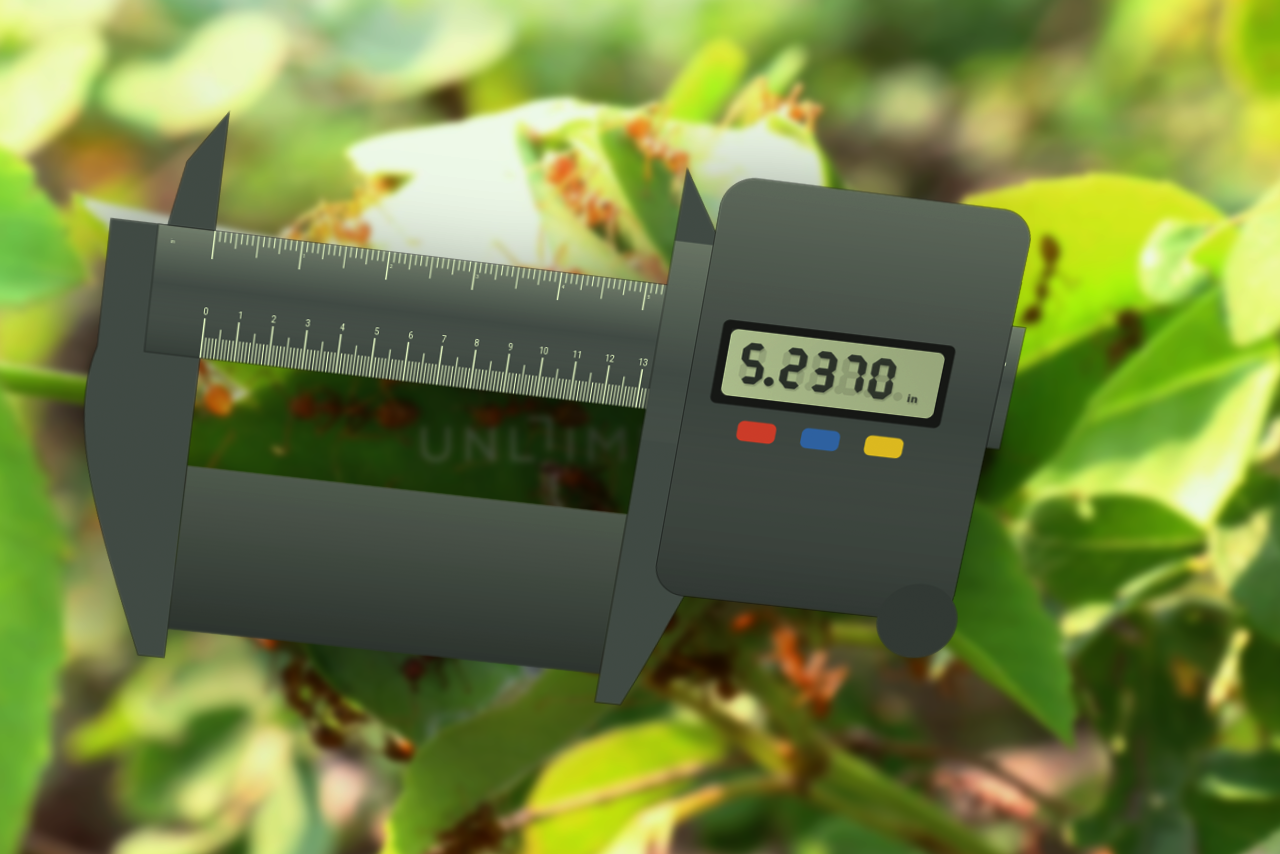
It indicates **5.2370** in
